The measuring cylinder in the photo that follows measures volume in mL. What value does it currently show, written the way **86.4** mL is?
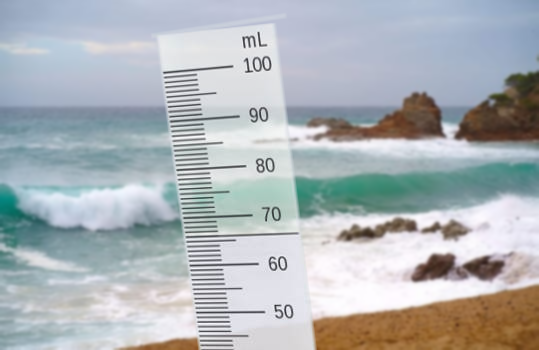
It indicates **66** mL
